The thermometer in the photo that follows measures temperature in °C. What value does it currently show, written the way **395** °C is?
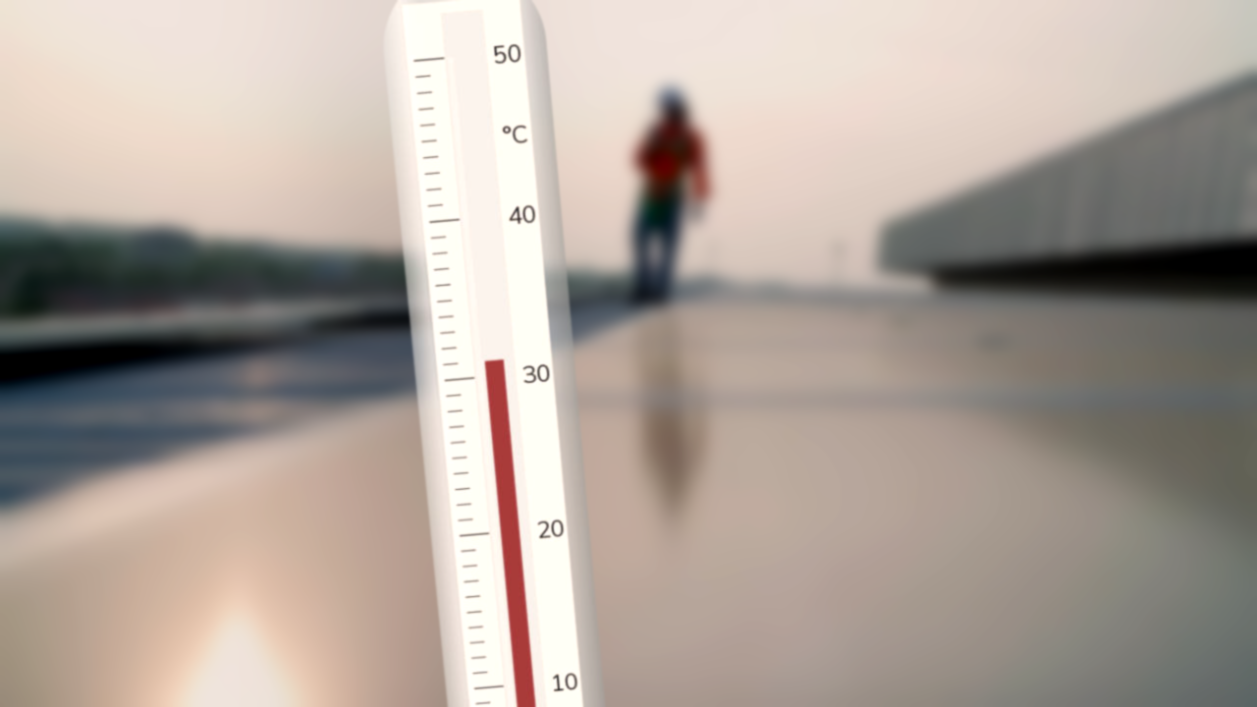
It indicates **31** °C
